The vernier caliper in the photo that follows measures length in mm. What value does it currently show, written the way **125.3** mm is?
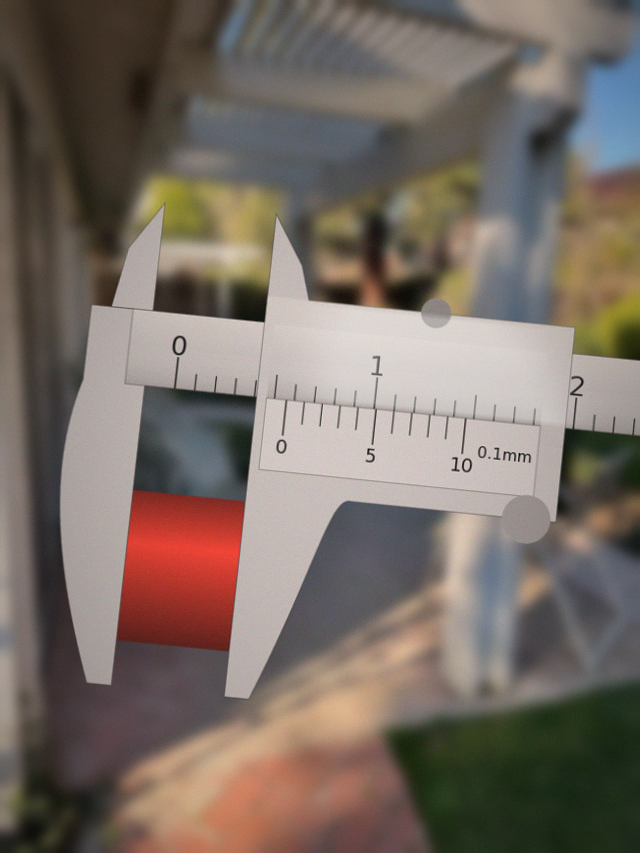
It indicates **5.6** mm
